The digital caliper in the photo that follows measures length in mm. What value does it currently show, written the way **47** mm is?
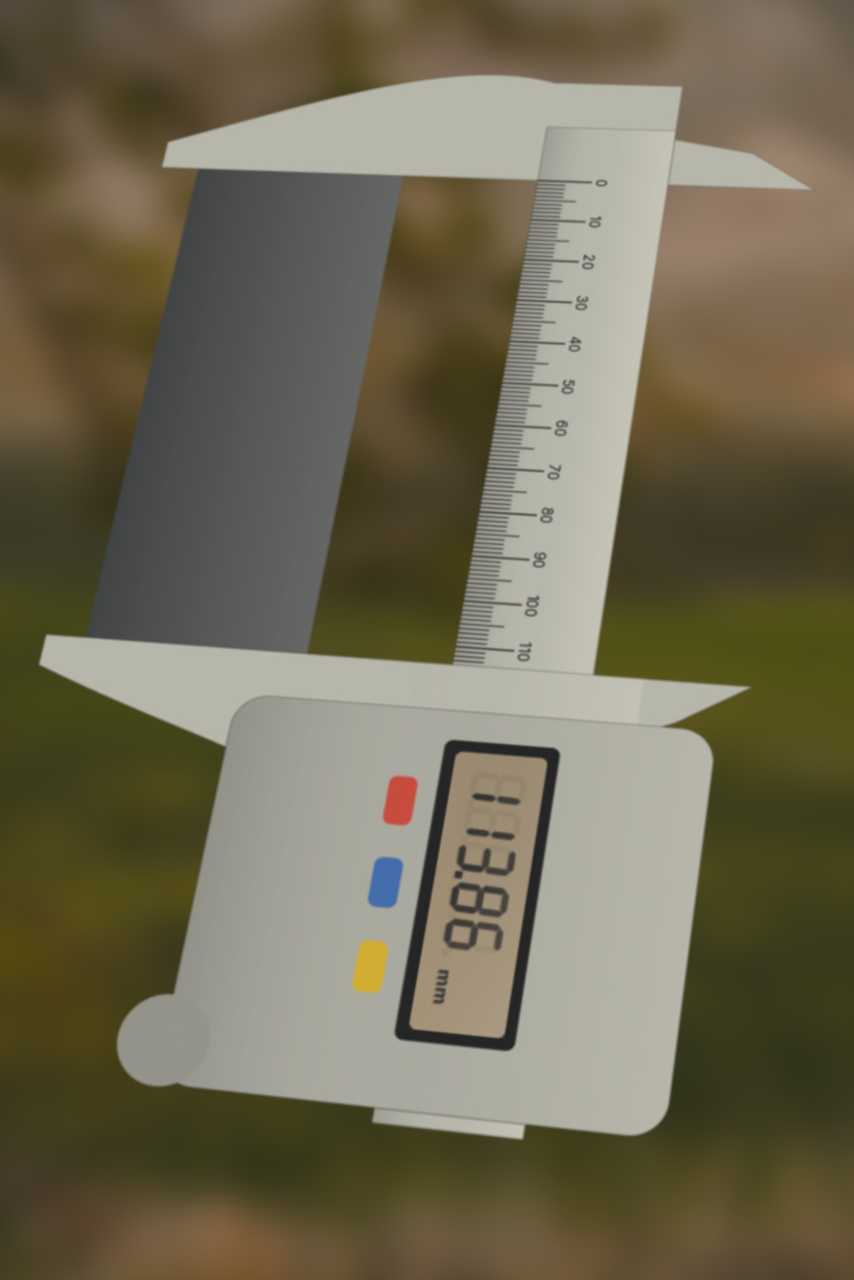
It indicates **113.86** mm
